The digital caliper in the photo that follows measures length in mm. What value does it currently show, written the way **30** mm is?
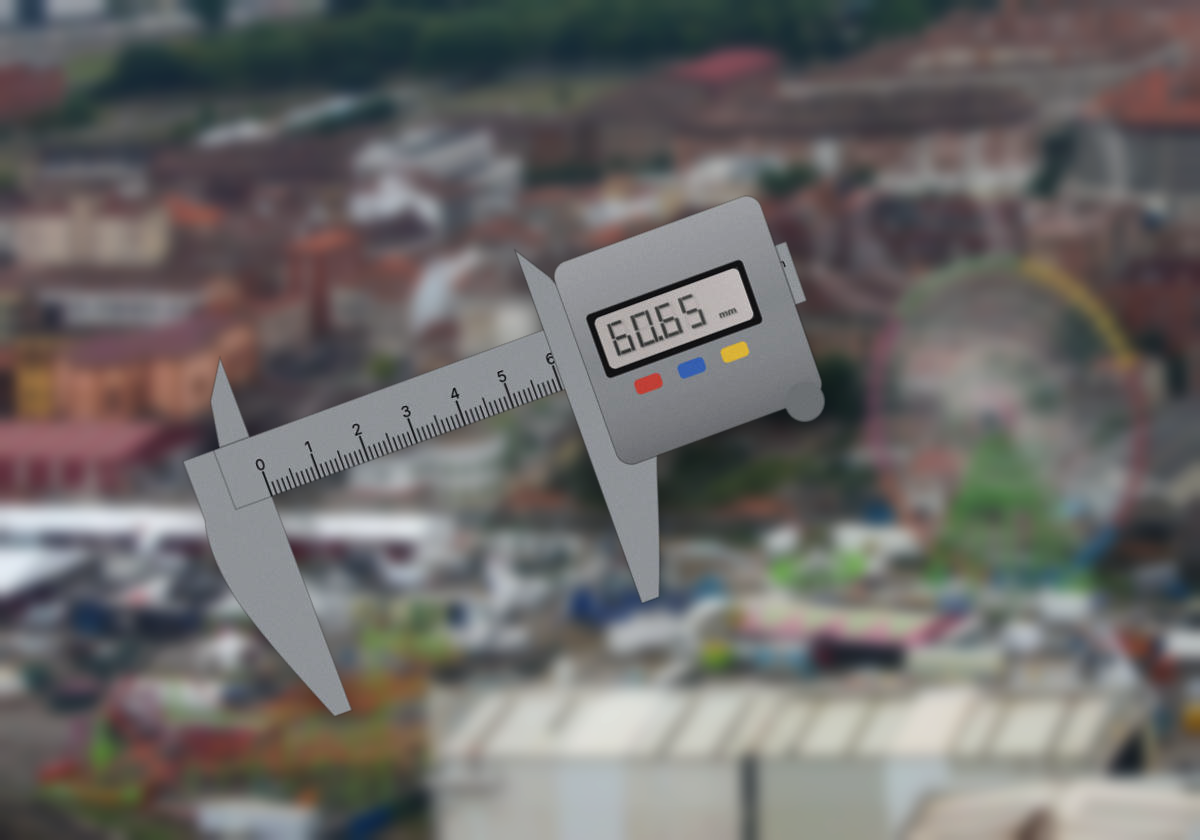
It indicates **60.65** mm
